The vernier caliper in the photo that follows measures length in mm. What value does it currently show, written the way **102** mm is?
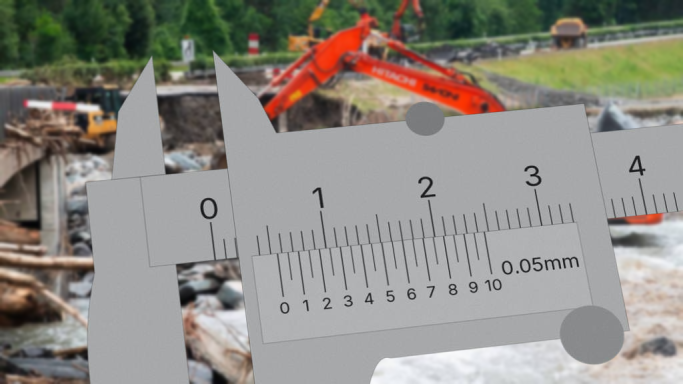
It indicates **5.6** mm
